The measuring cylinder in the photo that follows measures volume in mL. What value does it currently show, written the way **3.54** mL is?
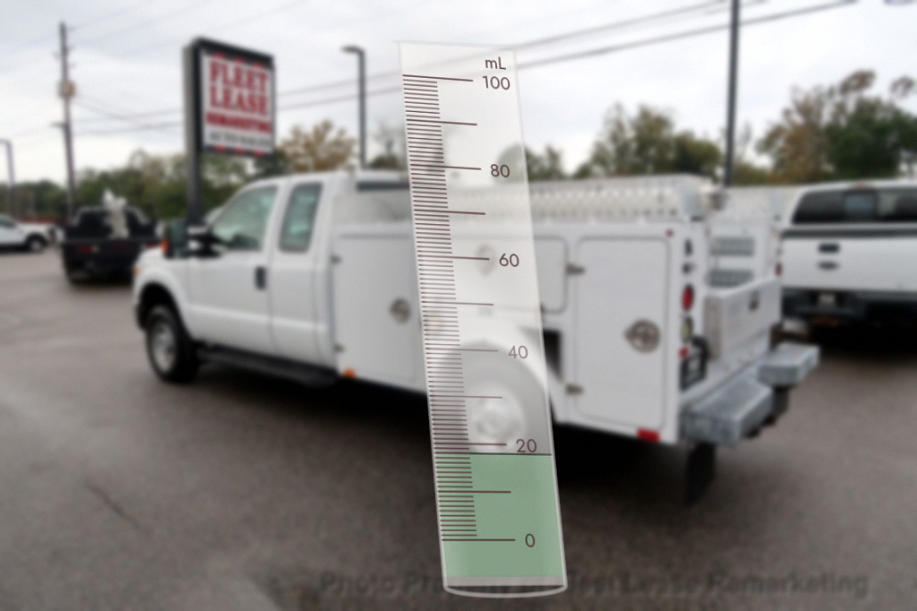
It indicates **18** mL
